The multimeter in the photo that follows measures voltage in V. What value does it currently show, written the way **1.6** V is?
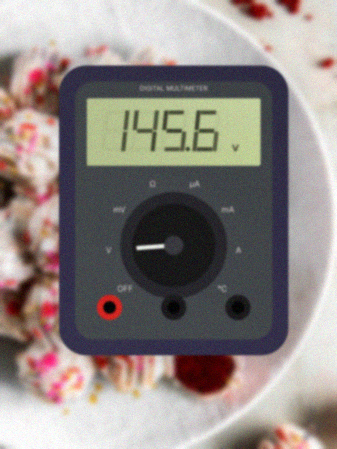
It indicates **145.6** V
